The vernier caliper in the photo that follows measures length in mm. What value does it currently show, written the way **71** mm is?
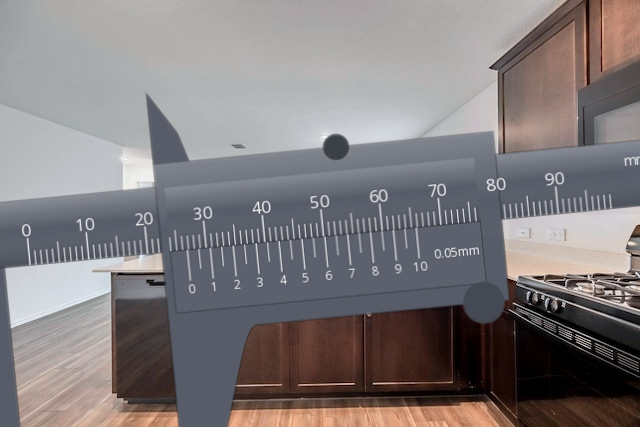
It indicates **26.8** mm
